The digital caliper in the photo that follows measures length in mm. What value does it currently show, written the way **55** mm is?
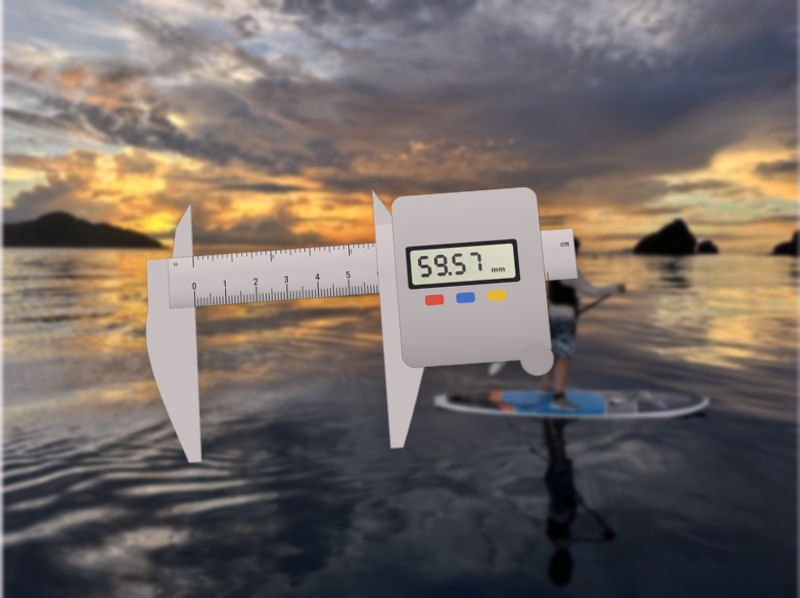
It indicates **59.57** mm
